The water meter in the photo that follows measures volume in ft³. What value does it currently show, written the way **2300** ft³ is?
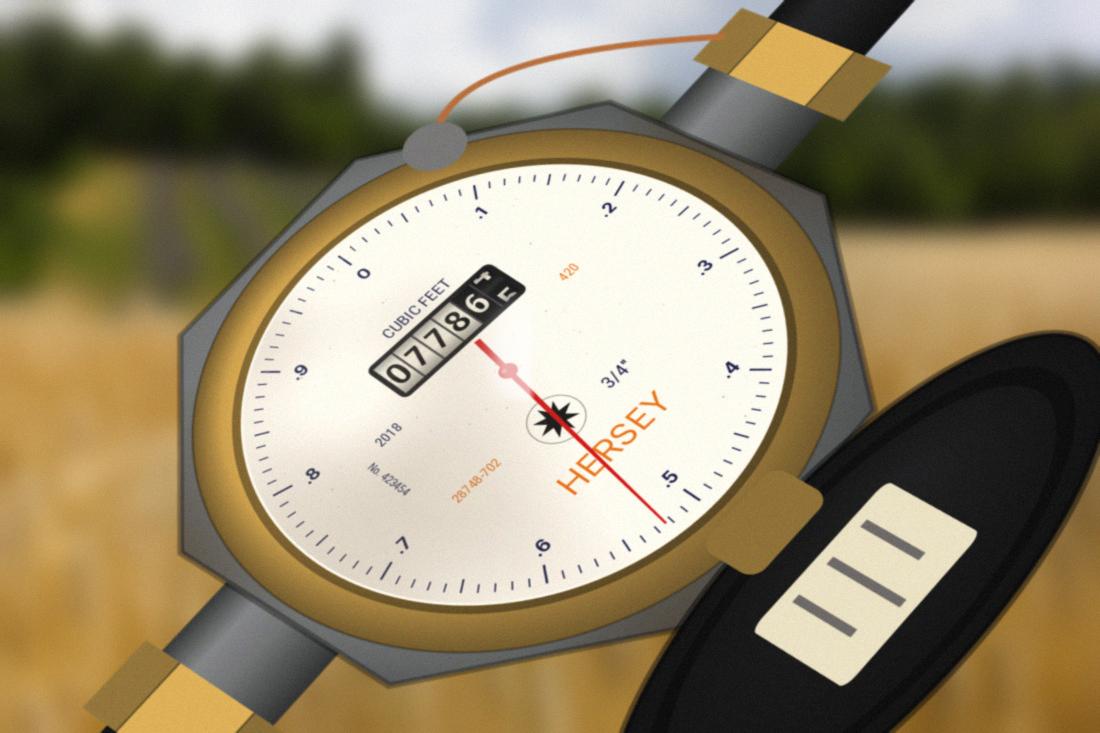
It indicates **77864.52** ft³
